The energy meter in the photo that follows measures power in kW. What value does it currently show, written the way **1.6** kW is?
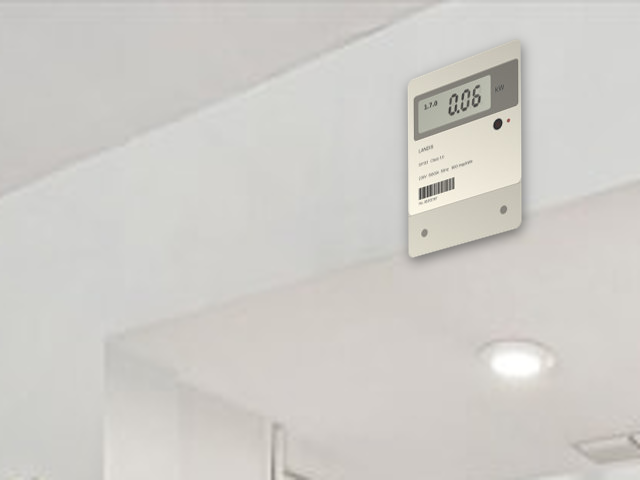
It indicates **0.06** kW
